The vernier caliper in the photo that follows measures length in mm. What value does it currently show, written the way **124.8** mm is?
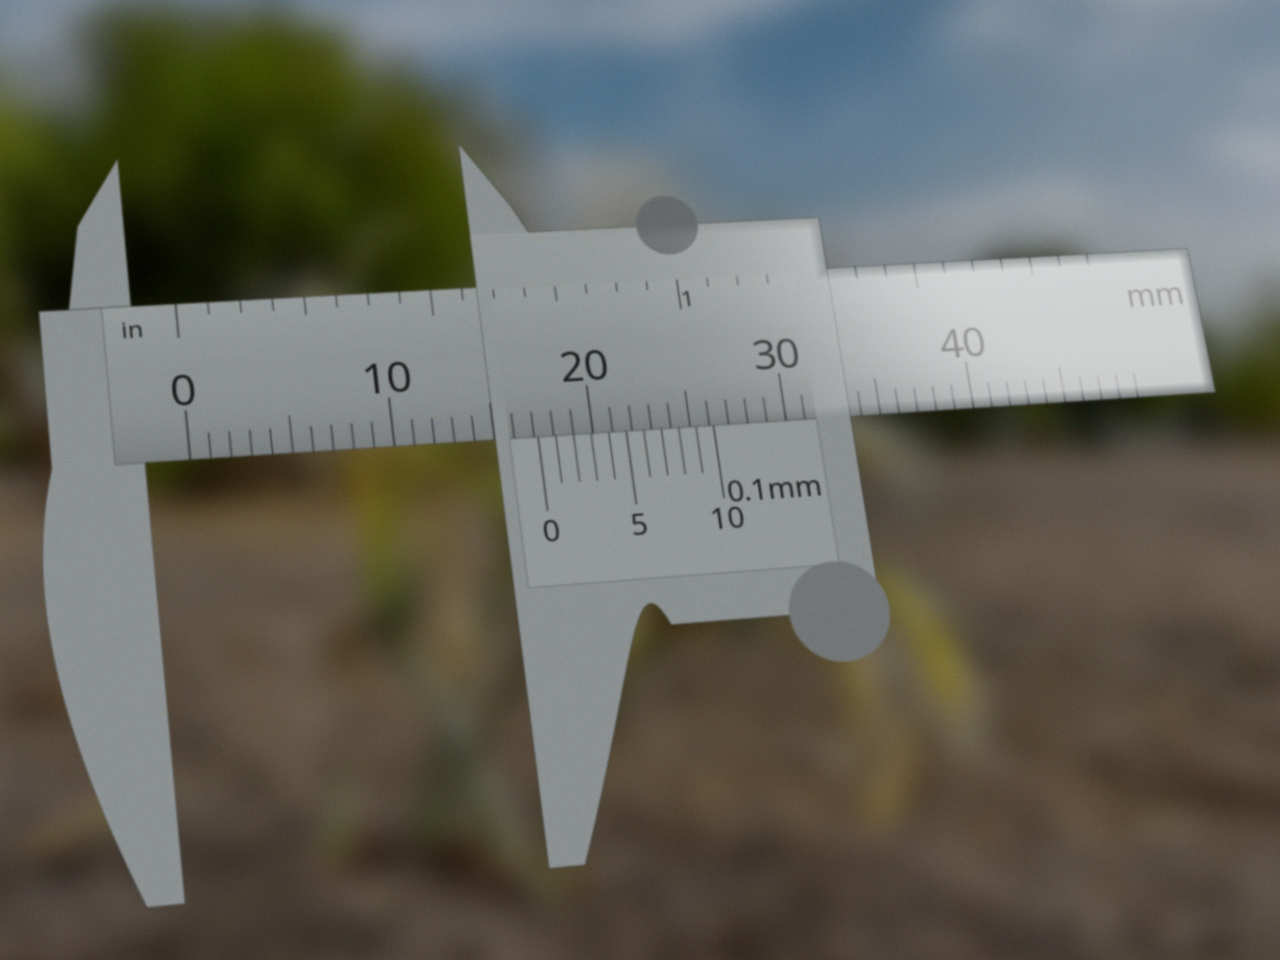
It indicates **17.2** mm
